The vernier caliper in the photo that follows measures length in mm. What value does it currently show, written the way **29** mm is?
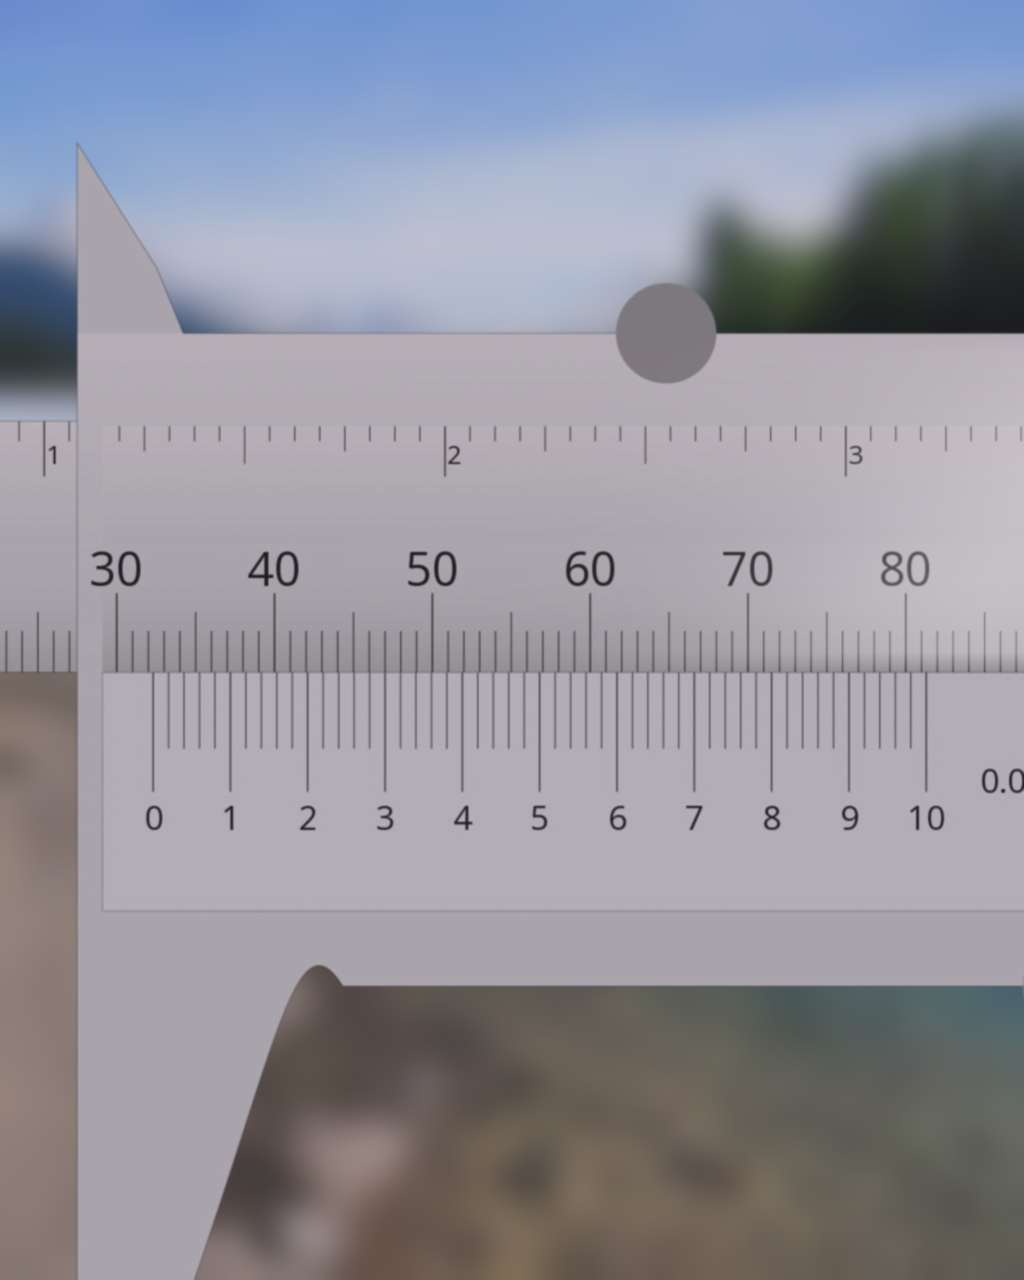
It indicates **32.3** mm
